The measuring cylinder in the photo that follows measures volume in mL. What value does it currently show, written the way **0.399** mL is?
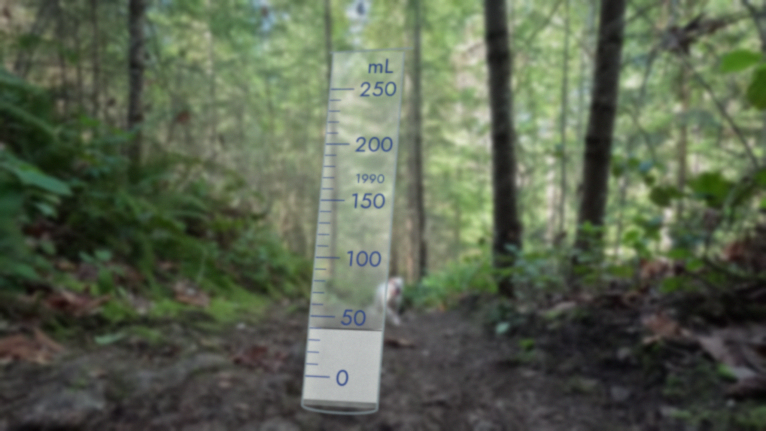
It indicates **40** mL
